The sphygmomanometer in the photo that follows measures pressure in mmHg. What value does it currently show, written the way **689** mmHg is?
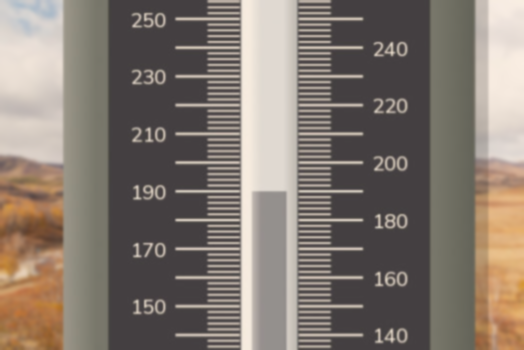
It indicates **190** mmHg
